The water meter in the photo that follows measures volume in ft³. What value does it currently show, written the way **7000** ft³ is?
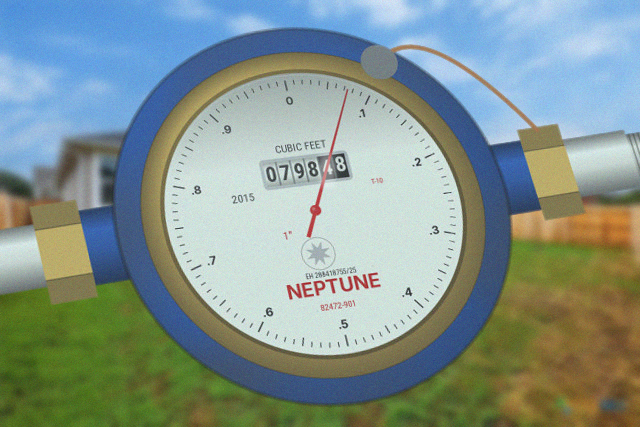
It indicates **79848.07** ft³
